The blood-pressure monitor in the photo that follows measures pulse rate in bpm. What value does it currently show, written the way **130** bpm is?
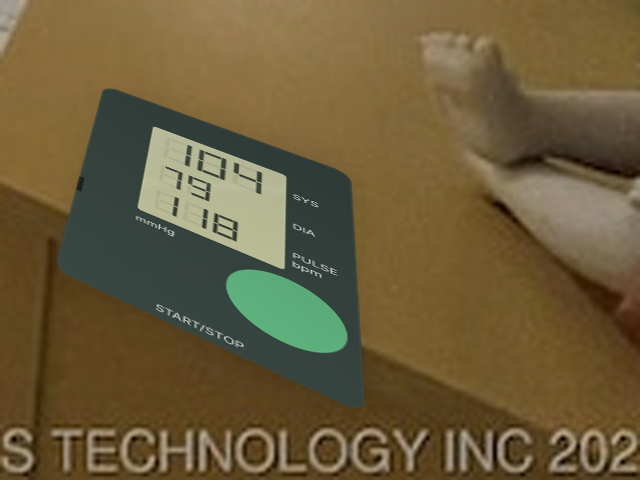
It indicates **118** bpm
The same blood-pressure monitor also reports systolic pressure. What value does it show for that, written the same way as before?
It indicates **104** mmHg
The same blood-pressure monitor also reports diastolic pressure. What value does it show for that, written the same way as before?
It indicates **79** mmHg
